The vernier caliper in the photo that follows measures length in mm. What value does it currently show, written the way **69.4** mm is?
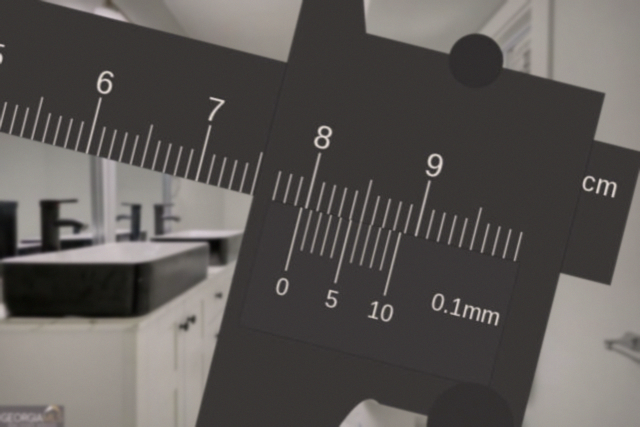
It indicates **79.6** mm
